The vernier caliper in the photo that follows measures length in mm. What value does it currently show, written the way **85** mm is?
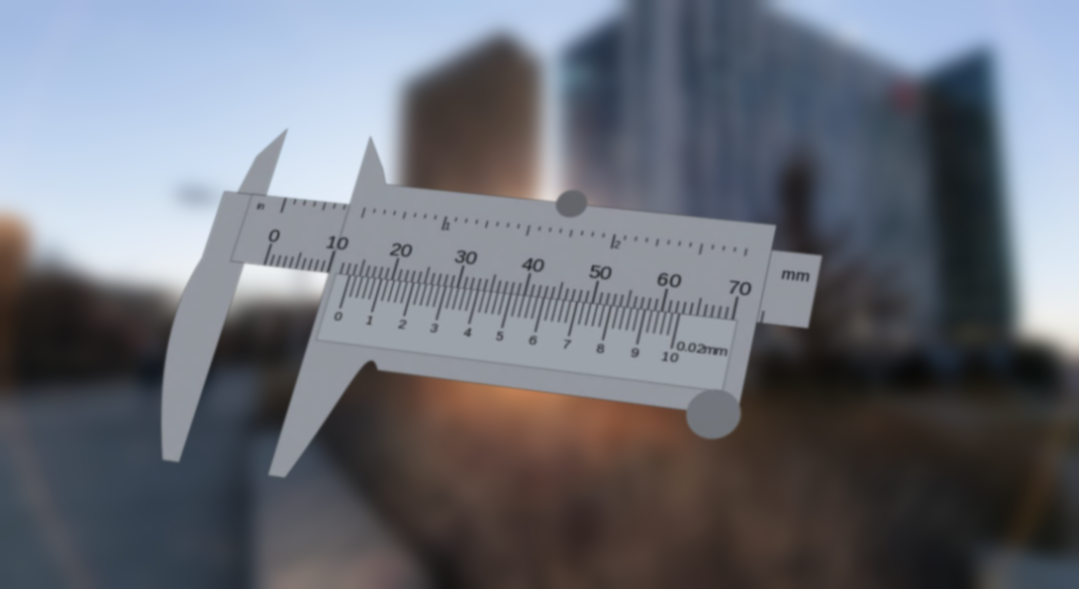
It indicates **13.5** mm
